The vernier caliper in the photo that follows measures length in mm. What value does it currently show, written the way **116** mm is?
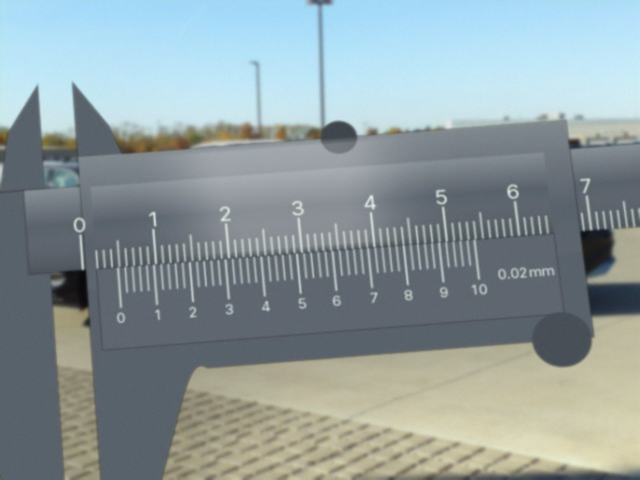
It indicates **4.8** mm
